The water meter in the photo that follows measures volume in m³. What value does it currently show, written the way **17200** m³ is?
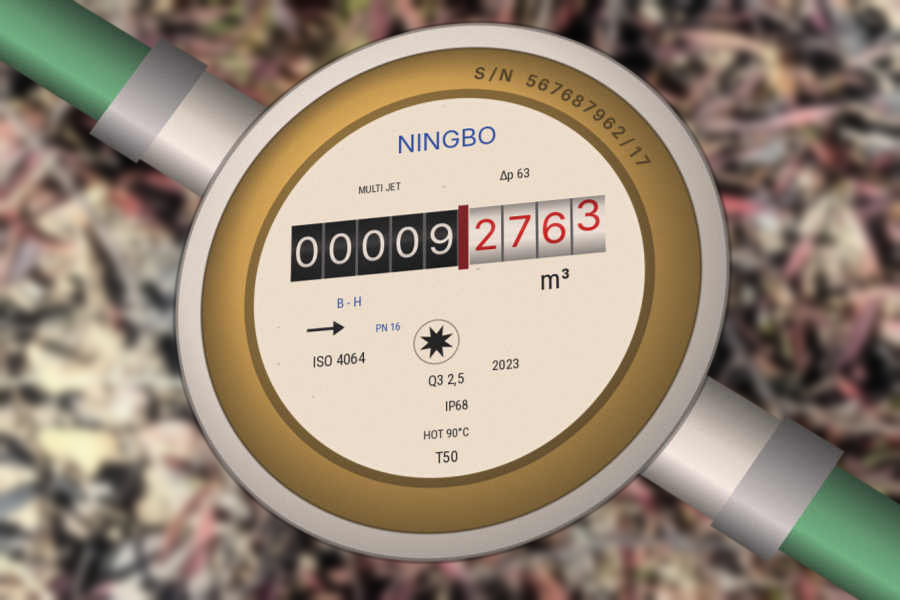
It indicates **9.2763** m³
